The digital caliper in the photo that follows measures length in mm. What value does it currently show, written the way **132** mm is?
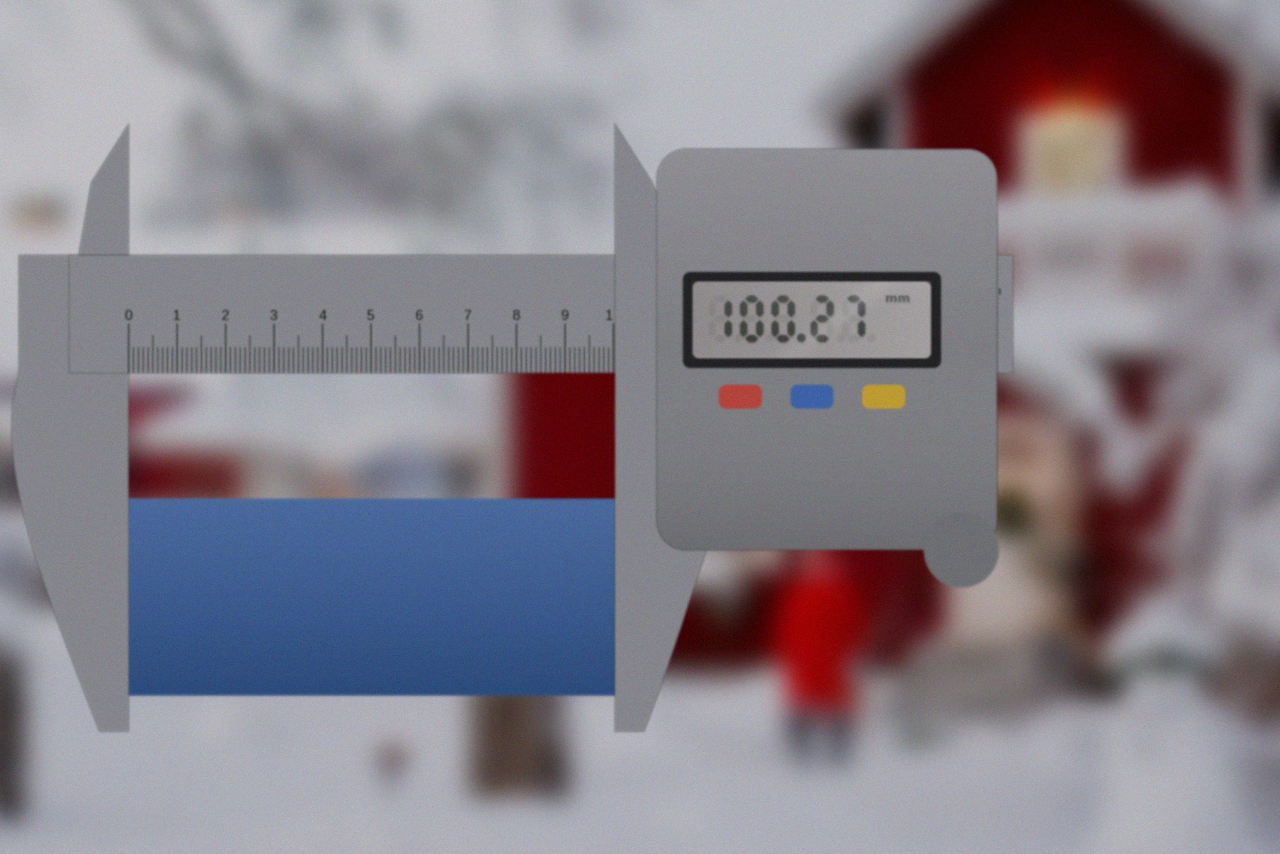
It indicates **100.27** mm
